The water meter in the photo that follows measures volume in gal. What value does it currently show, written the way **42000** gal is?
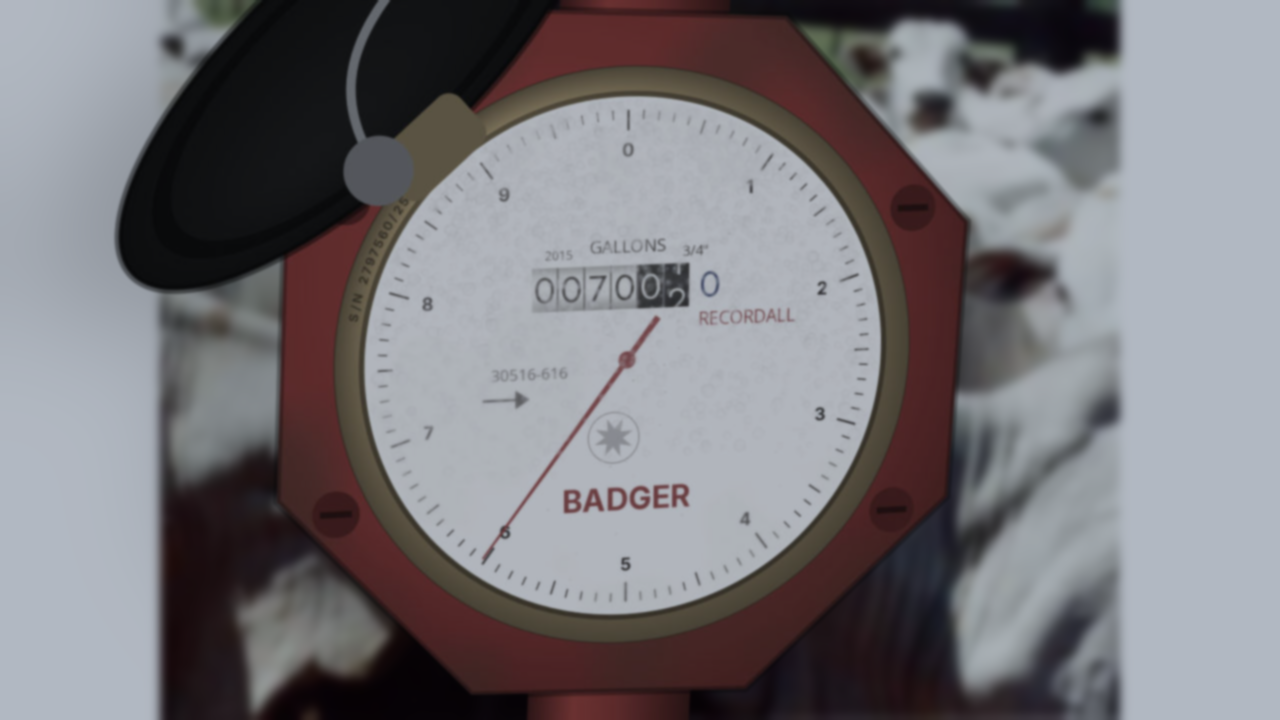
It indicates **70016.0** gal
